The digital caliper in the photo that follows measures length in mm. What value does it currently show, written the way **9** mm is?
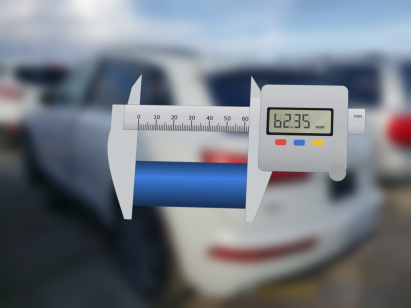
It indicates **62.35** mm
